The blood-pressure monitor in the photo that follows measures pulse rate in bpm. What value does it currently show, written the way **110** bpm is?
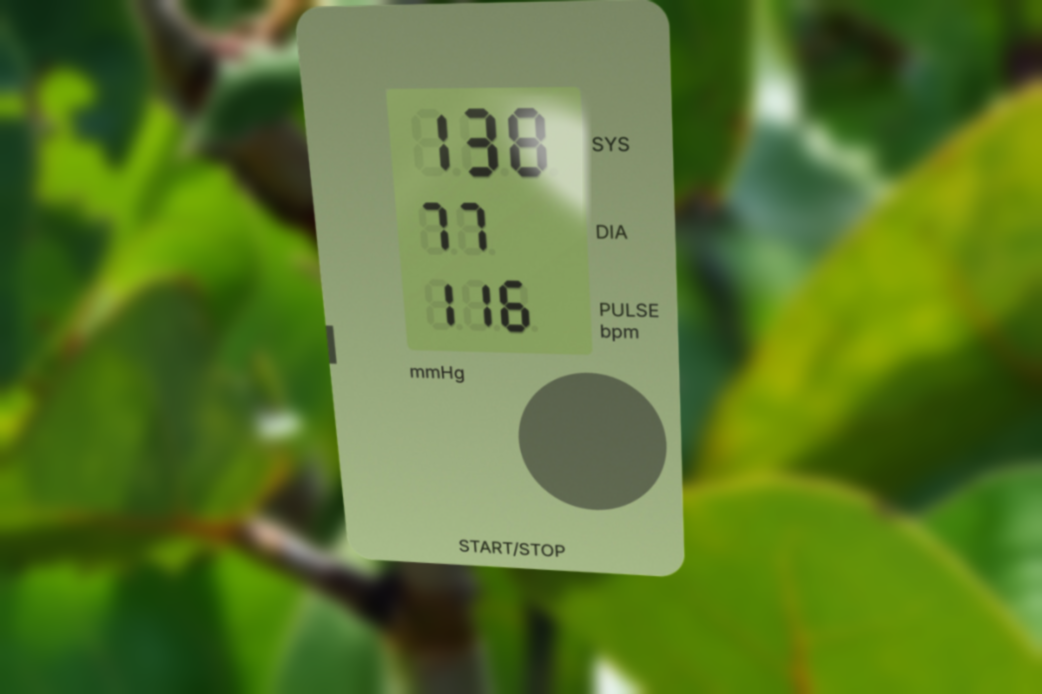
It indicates **116** bpm
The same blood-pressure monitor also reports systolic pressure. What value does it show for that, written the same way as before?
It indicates **138** mmHg
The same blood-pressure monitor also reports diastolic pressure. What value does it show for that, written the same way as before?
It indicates **77** mmHg
